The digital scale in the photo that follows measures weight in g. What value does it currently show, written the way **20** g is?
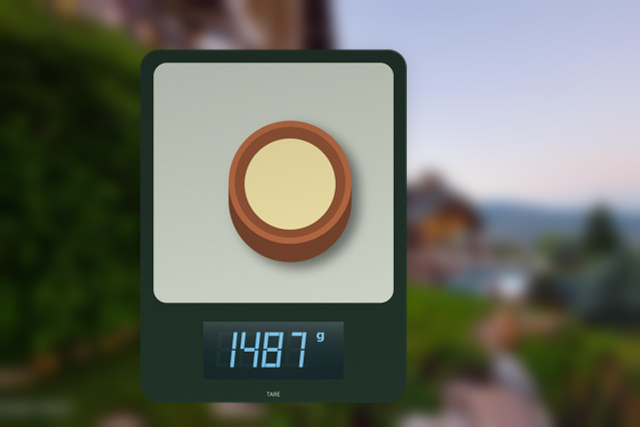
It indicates **1487** g
